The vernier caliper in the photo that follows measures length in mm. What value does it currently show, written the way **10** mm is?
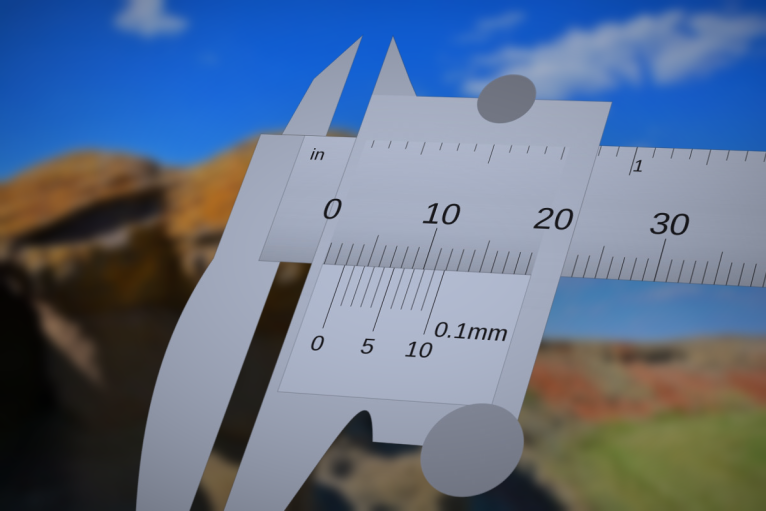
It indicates **2.9** mm
